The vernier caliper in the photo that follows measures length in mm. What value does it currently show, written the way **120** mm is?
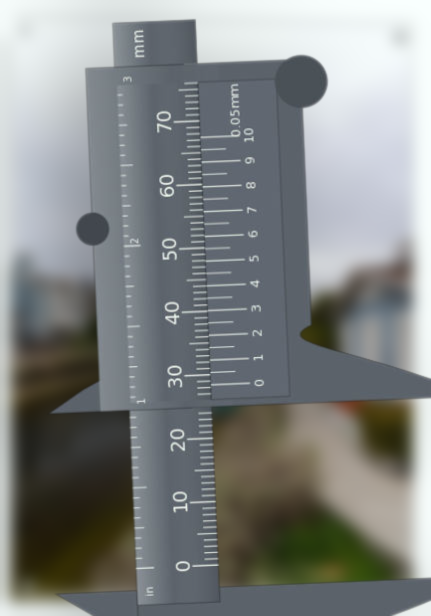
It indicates **28.4** mm
